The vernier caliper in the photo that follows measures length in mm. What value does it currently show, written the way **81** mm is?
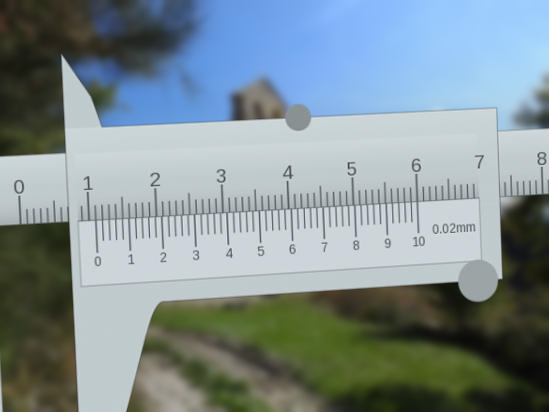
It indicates **11.0** mm
